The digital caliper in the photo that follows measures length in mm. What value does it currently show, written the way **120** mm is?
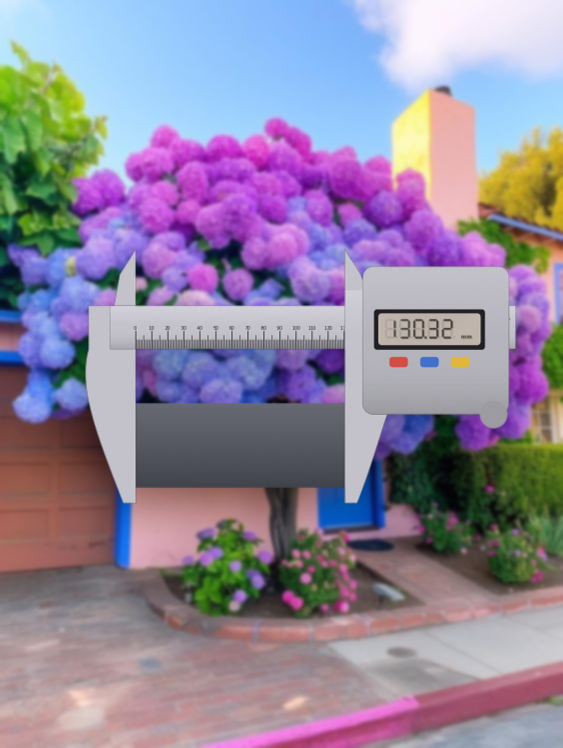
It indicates **130.32** mm
